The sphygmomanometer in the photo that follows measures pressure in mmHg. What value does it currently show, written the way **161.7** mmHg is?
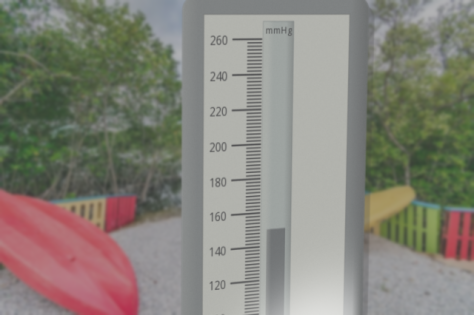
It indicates **150** mmHg
